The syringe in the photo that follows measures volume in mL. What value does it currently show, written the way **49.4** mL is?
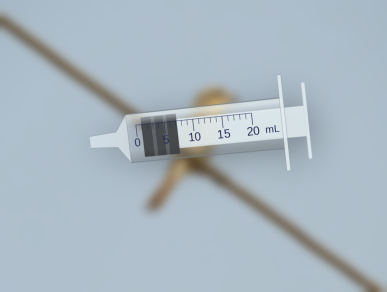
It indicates **1** mL
